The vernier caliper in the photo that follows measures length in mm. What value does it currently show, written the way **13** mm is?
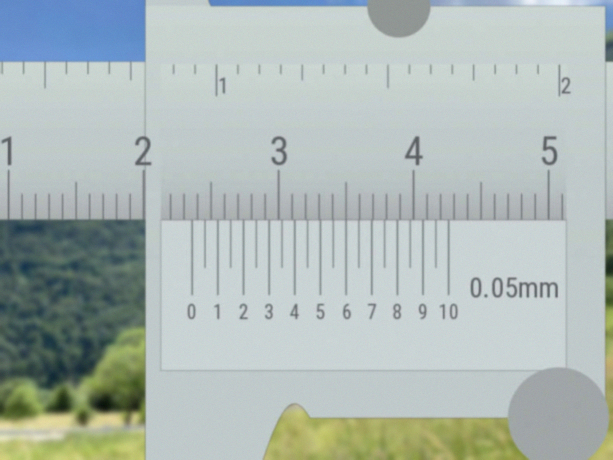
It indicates **23.6** mm
